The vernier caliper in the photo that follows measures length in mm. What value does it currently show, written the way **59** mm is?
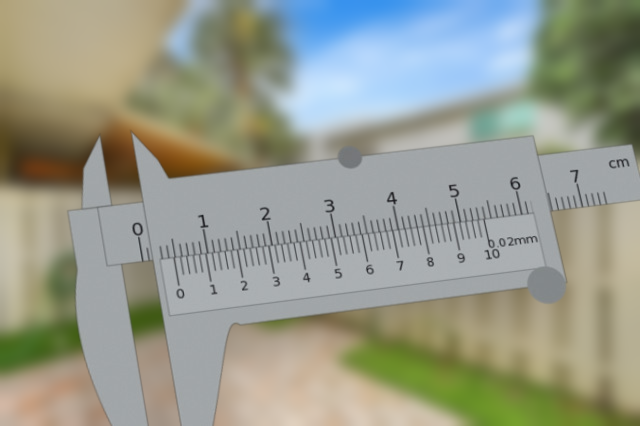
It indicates **4.8** mm
